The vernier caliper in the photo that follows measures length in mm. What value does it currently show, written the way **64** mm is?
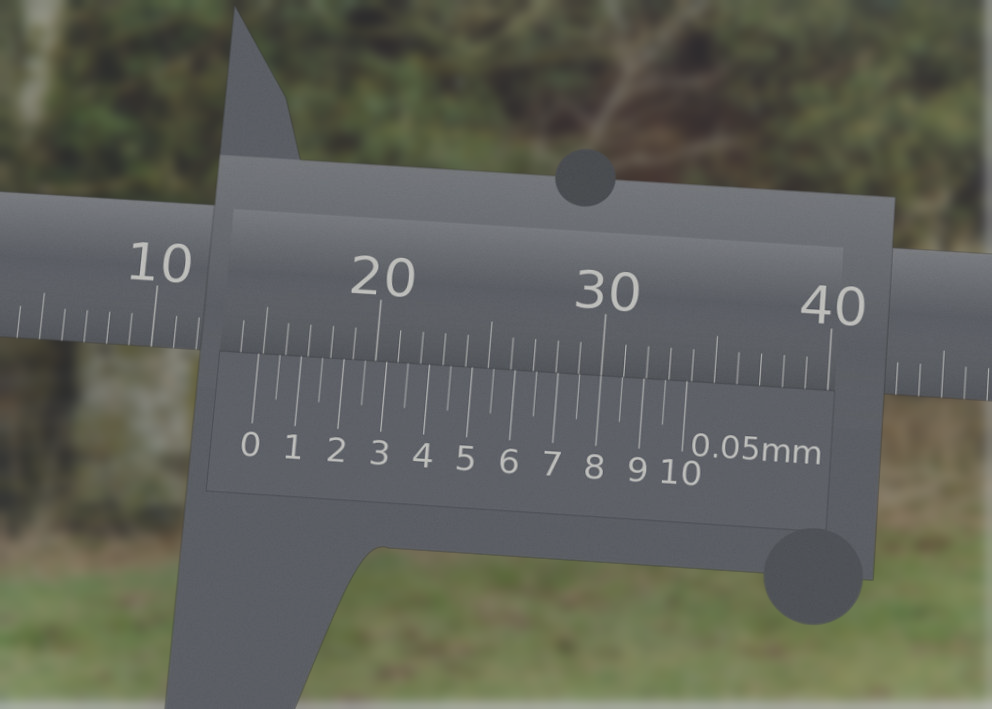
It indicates **14.8** mm
